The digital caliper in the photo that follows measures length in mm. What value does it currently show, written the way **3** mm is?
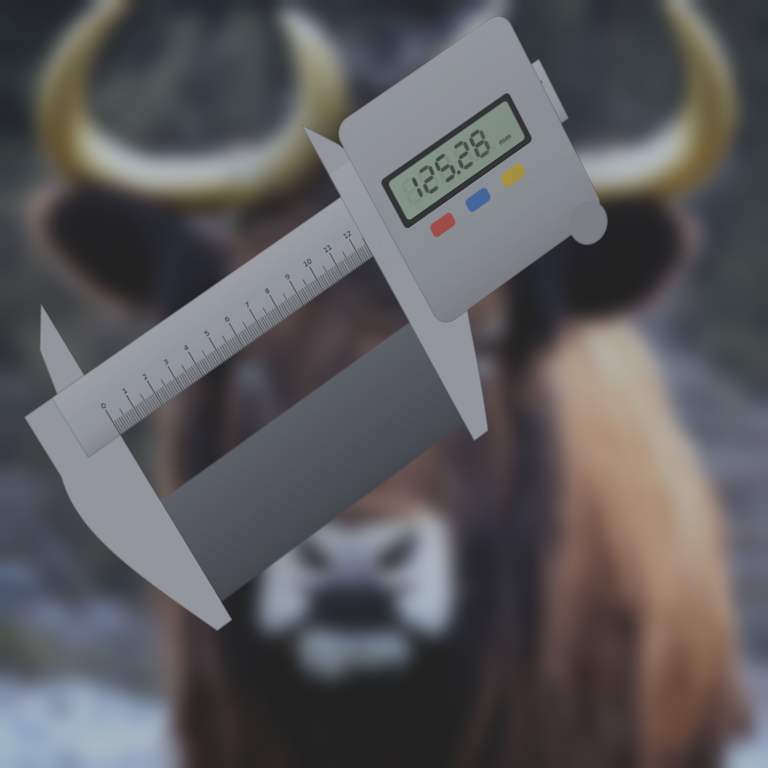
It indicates **125.28** mm
